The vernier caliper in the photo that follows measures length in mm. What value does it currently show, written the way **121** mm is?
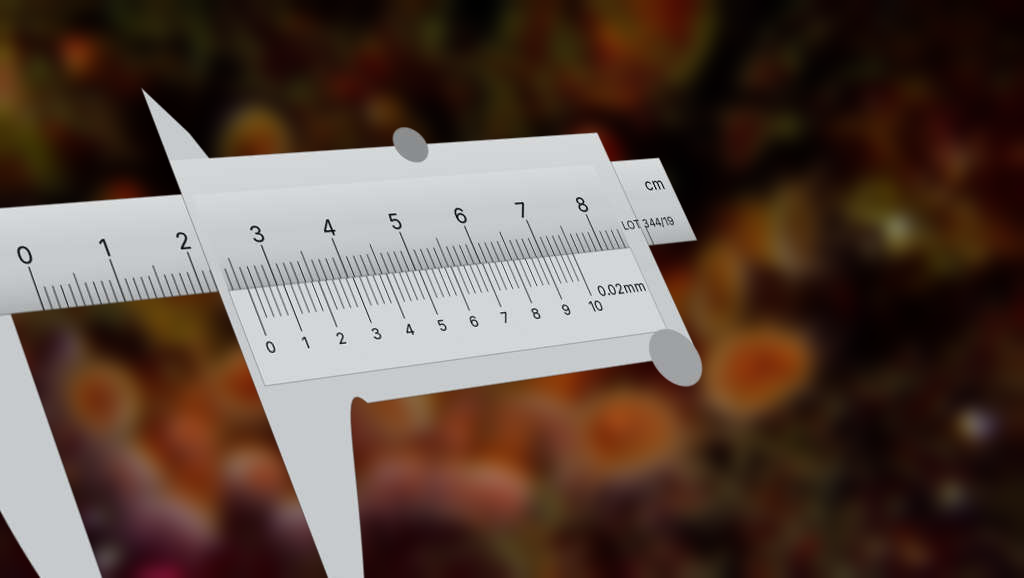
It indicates **26.0** mm
